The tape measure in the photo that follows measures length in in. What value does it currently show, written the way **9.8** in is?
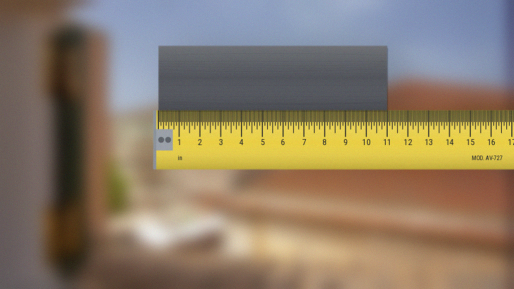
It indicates **11** in
